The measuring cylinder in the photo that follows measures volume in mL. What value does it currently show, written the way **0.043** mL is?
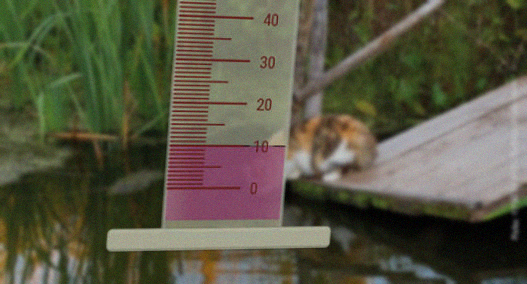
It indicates **10** mL
